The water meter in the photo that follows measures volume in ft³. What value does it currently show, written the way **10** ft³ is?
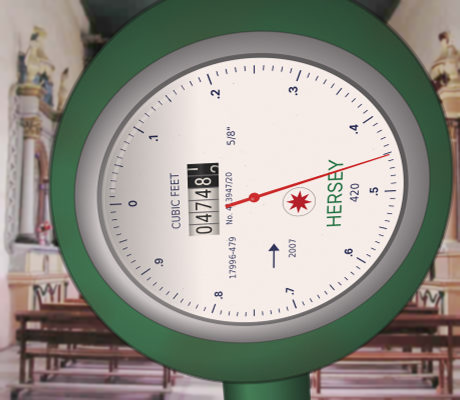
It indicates **47481.45** ft³
